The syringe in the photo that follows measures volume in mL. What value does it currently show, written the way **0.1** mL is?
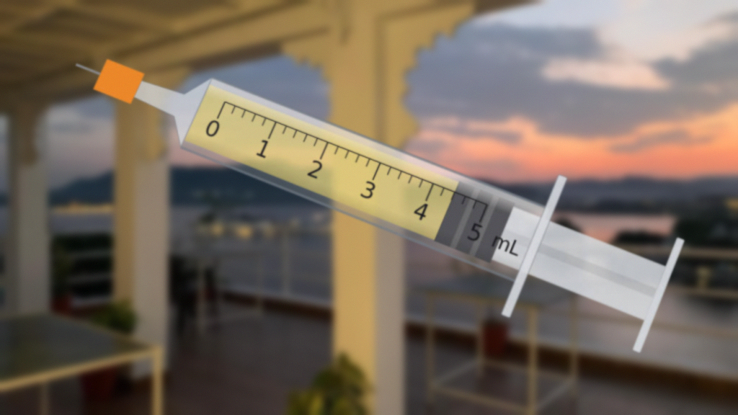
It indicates **4.4** mL
